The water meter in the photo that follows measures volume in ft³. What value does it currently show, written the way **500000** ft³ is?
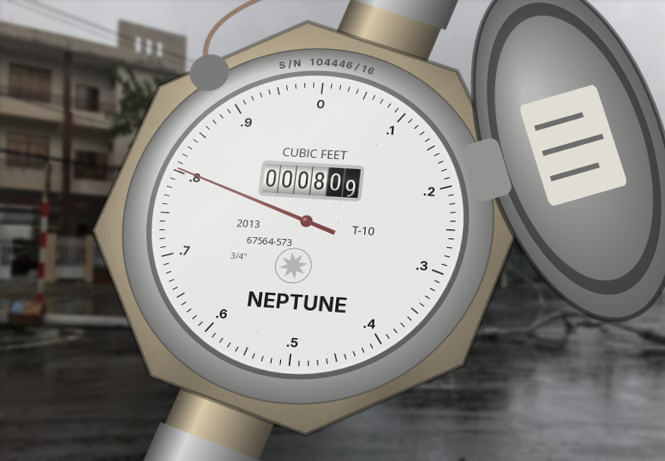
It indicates **808.80** ft³
